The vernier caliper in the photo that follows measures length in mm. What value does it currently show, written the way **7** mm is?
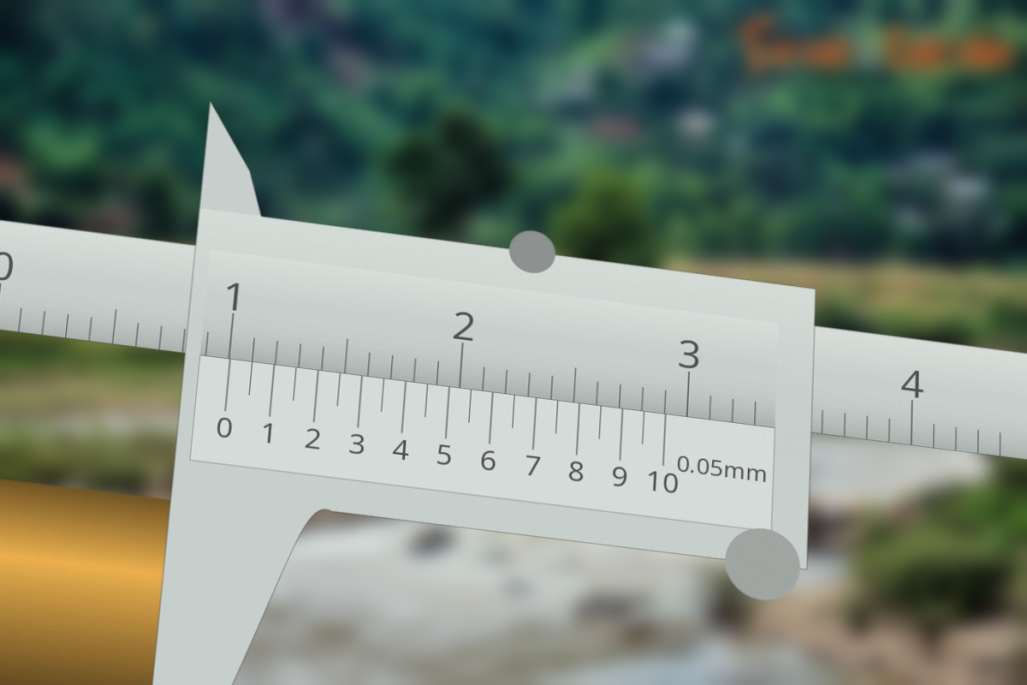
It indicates **10.05** mm
